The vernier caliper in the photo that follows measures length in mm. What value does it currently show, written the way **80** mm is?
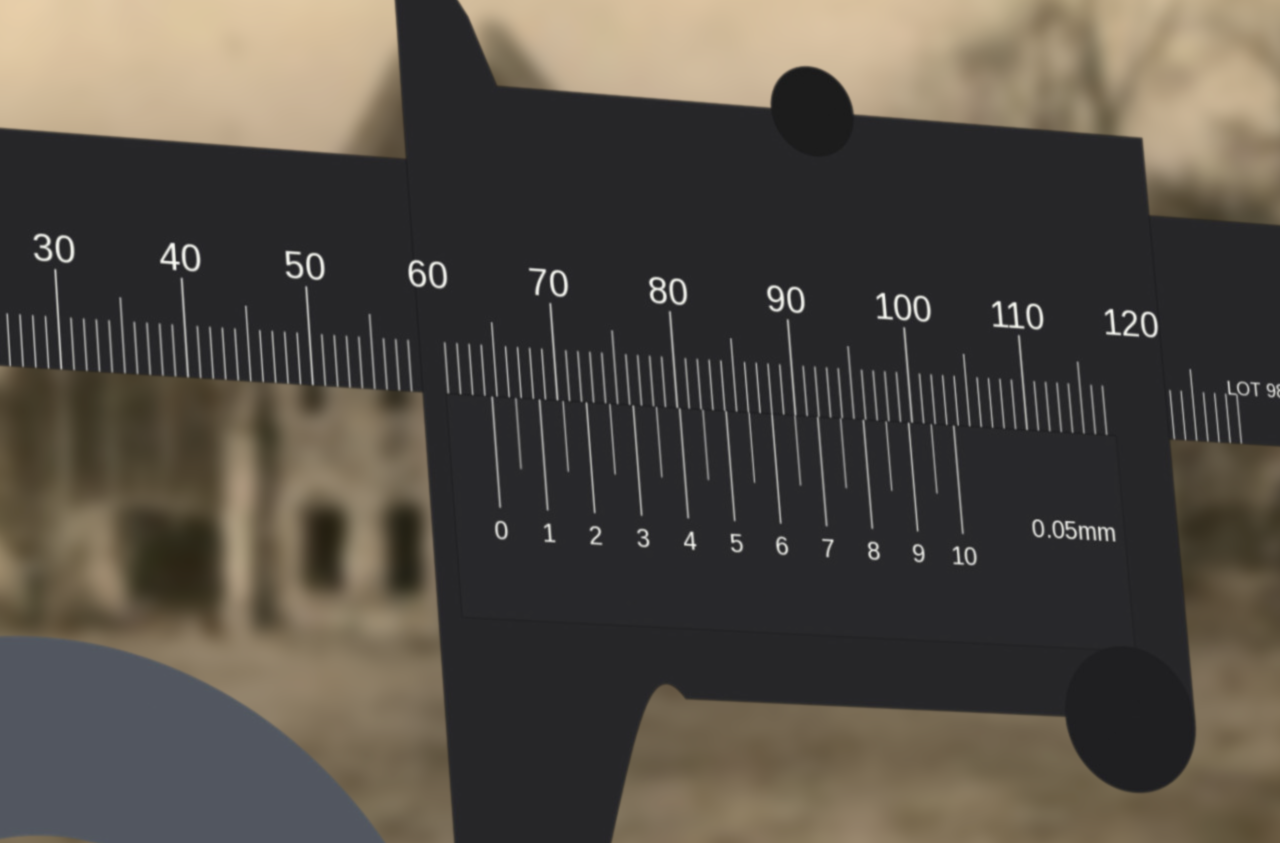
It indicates **64.6** mm
